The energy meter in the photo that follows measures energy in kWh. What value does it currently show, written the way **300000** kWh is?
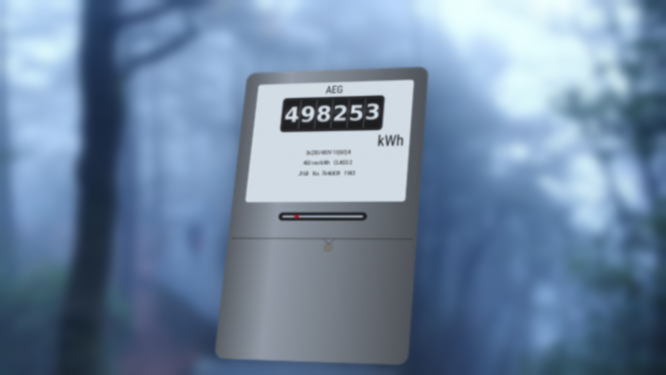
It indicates **498253** kWh
